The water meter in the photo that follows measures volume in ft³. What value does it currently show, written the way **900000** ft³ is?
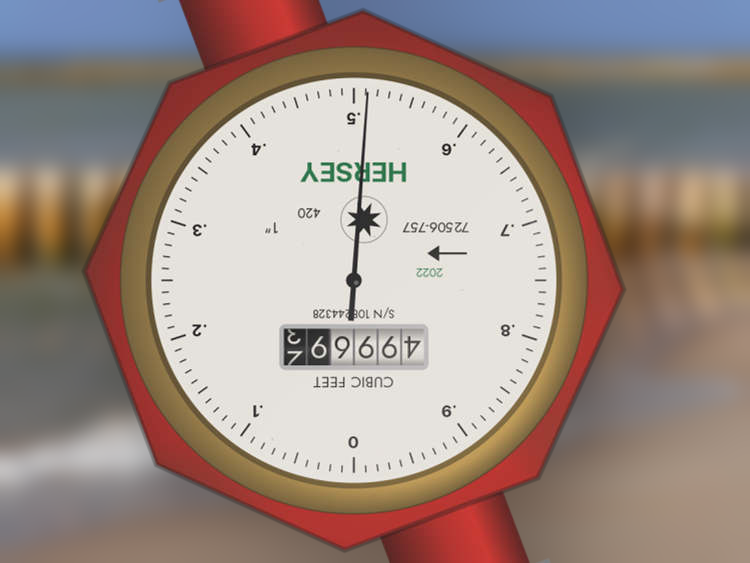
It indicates **499692.51** ft³
